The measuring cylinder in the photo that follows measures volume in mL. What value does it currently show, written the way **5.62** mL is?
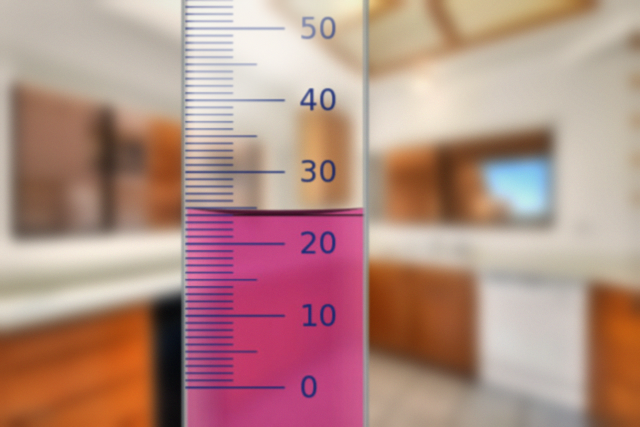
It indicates **24** mL
